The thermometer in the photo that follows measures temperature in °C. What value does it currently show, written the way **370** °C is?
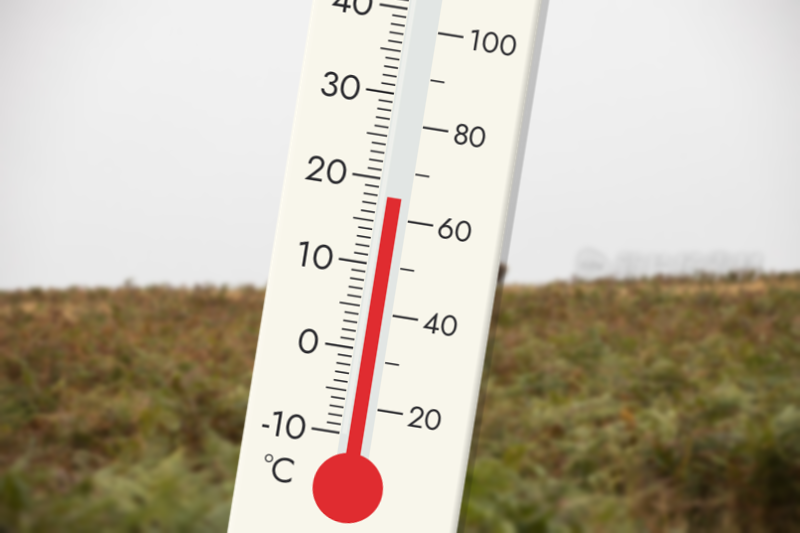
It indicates **18** °C
